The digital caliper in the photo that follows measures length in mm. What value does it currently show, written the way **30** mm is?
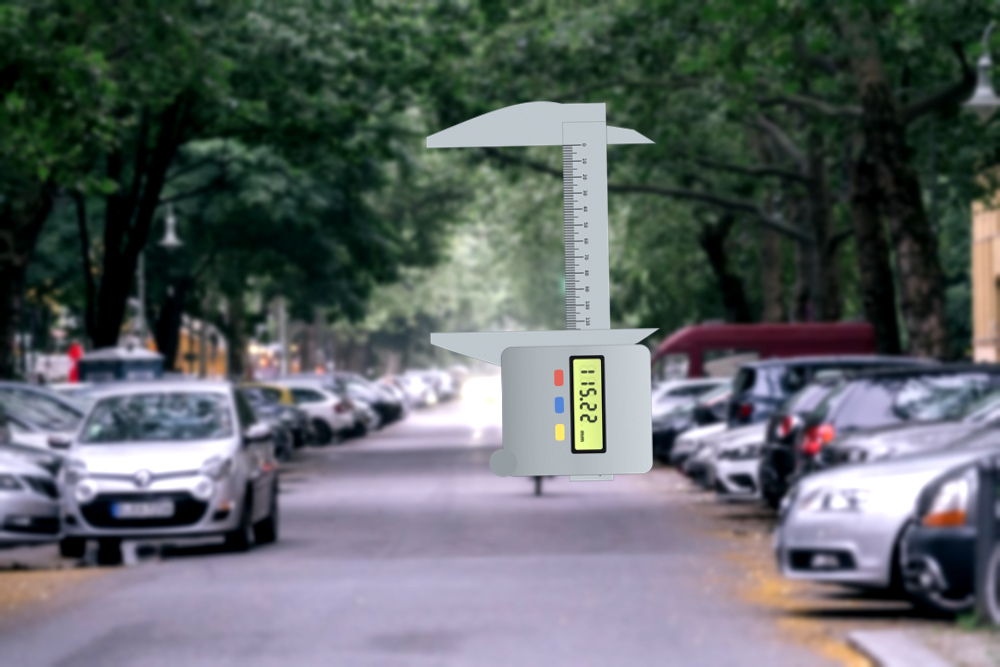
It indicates **115.22** mm
